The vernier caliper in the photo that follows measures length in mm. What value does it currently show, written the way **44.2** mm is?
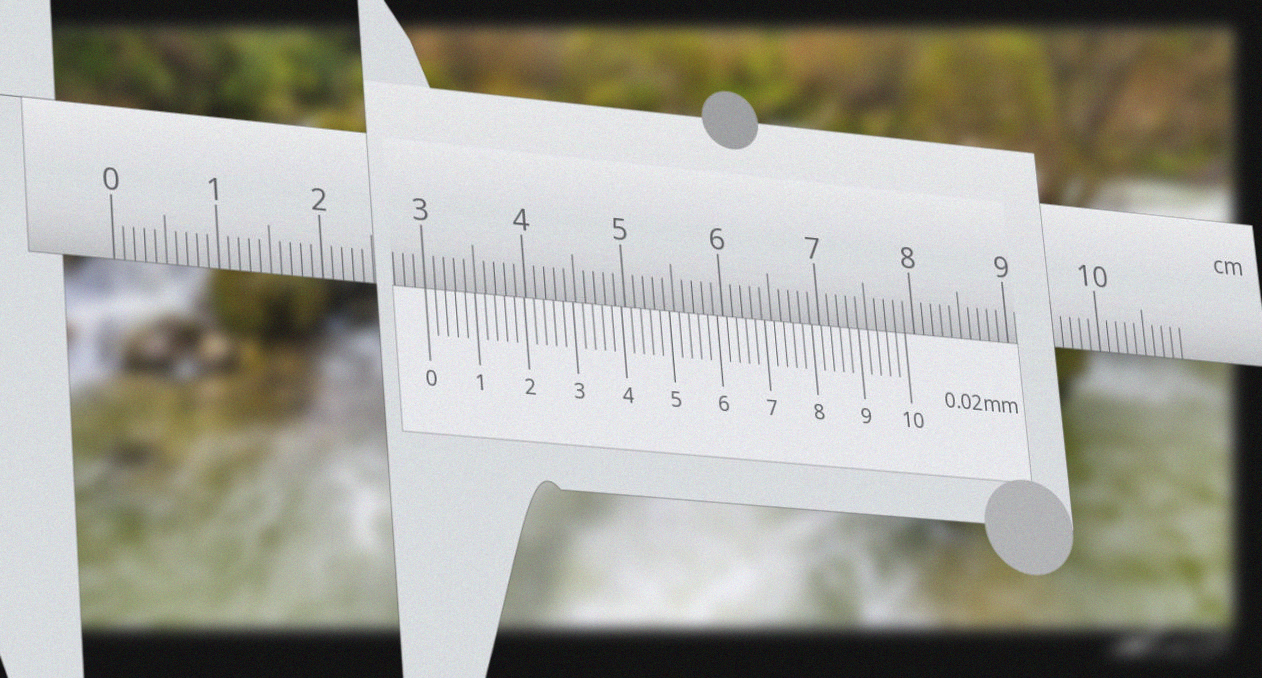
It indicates **30.0** mm
